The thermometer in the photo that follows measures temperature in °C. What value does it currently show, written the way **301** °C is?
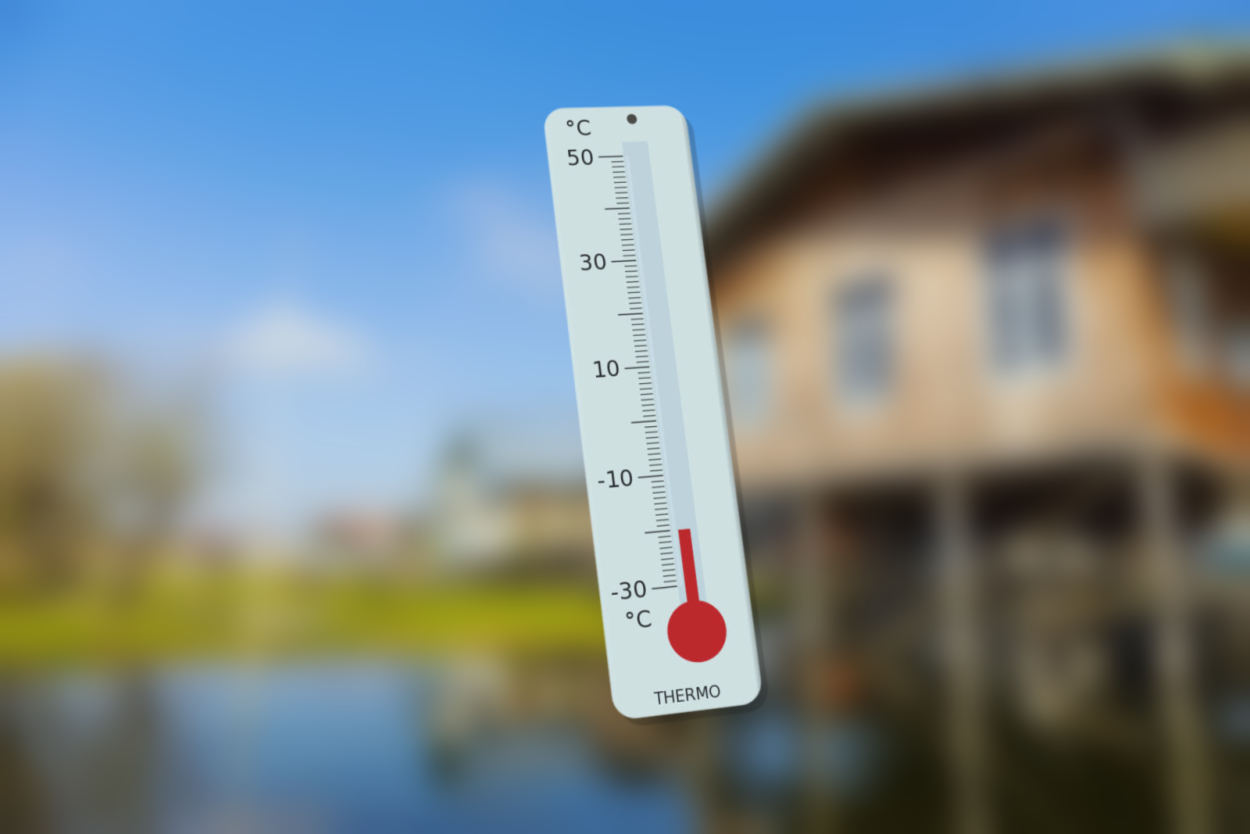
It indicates **-20** °C
